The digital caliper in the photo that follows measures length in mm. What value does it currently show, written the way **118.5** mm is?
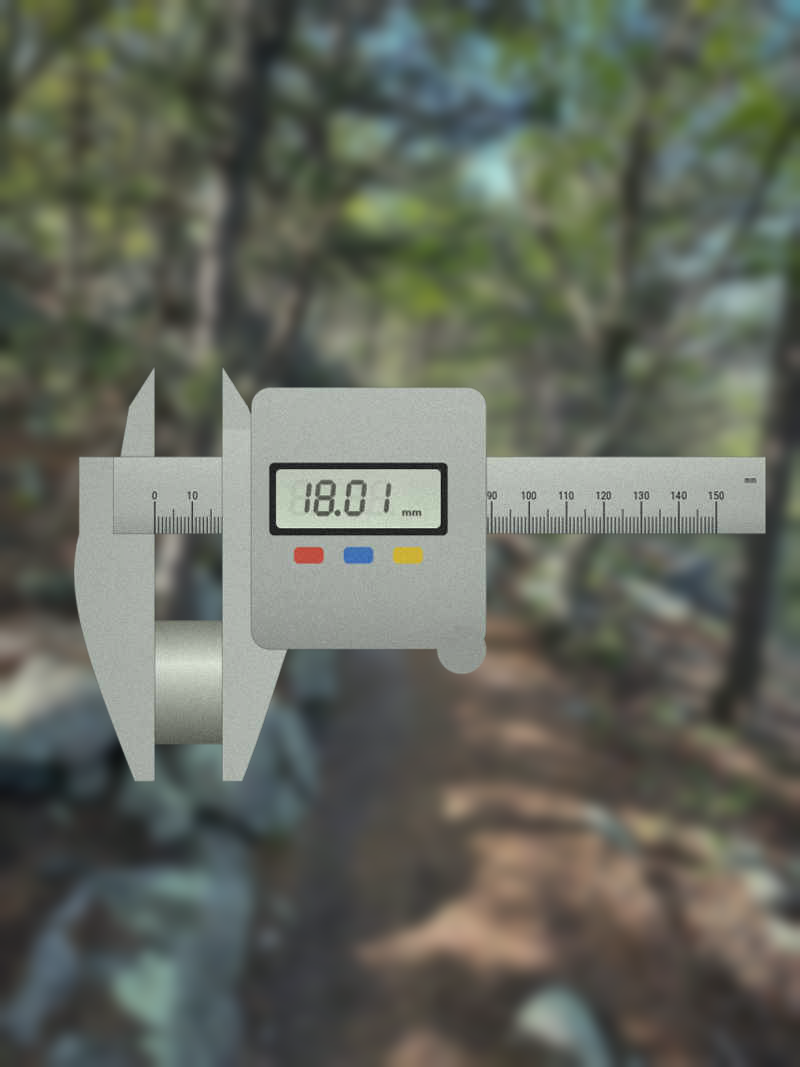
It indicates **18.01** mm
